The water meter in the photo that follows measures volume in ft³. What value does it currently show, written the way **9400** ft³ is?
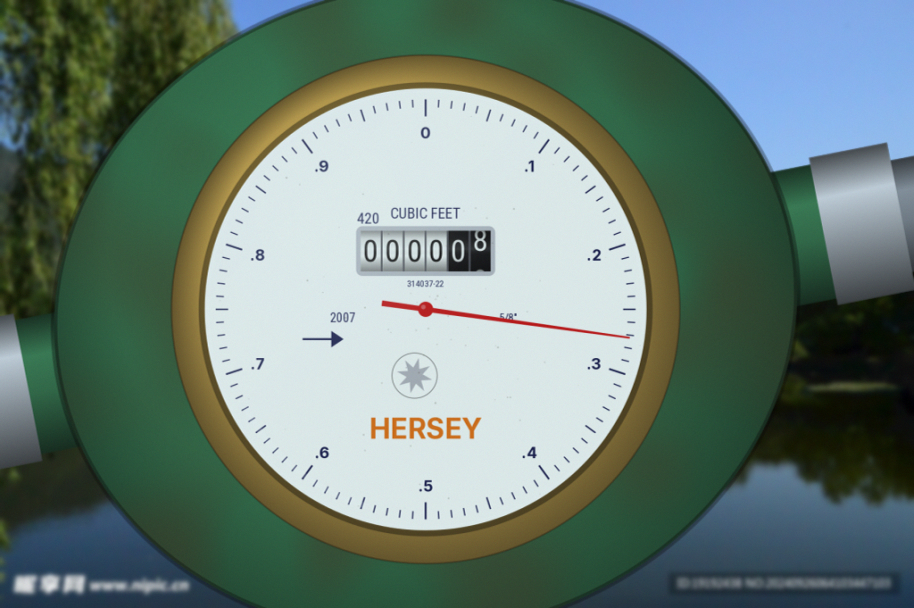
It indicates **8.27** ft³
